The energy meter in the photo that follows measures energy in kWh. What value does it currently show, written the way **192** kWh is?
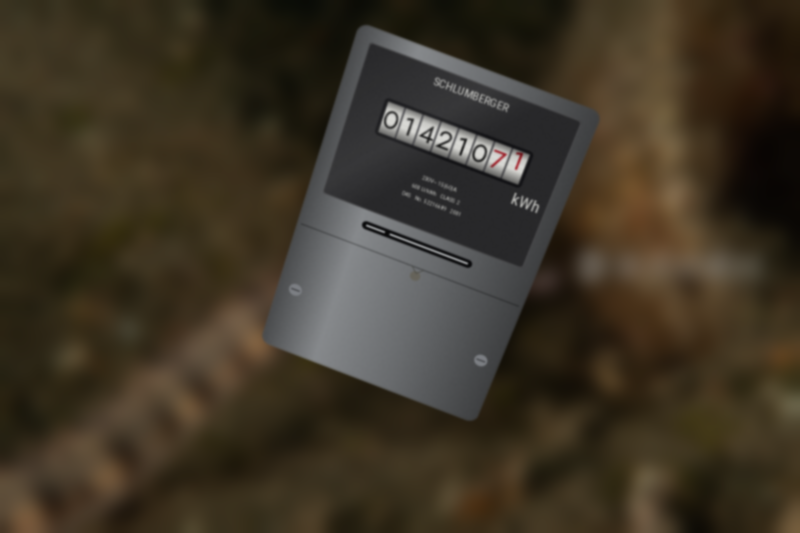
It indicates **14210.71** kWh
